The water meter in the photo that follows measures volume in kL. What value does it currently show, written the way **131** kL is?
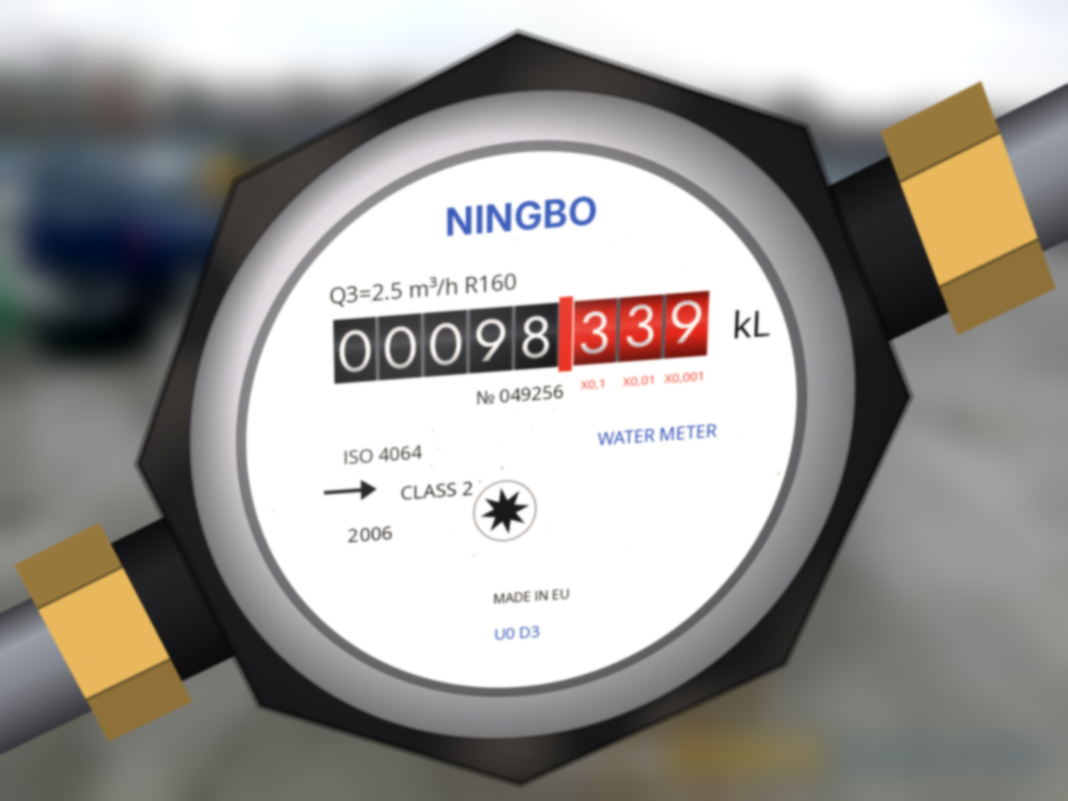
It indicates **98.339** kL
